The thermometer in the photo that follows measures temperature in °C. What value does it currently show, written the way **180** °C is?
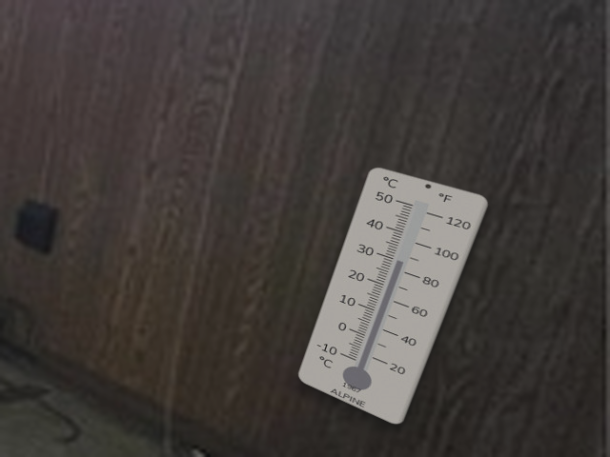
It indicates **30** °C
